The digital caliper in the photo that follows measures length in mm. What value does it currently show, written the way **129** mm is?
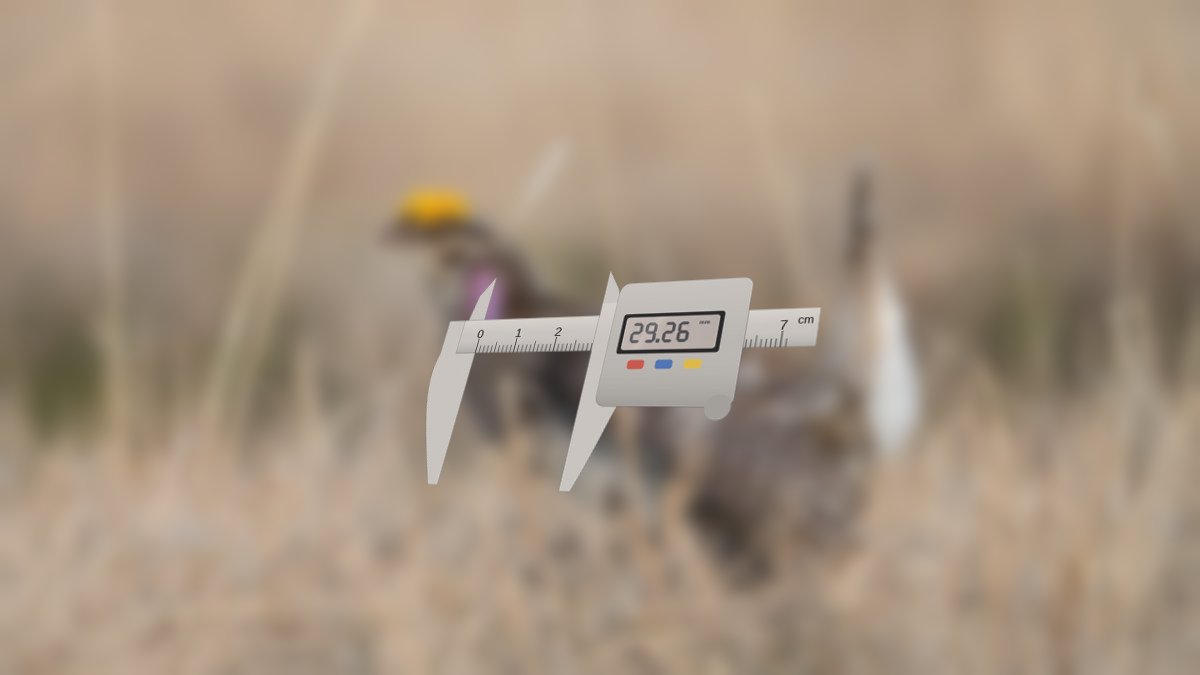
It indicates **29.26** mm
